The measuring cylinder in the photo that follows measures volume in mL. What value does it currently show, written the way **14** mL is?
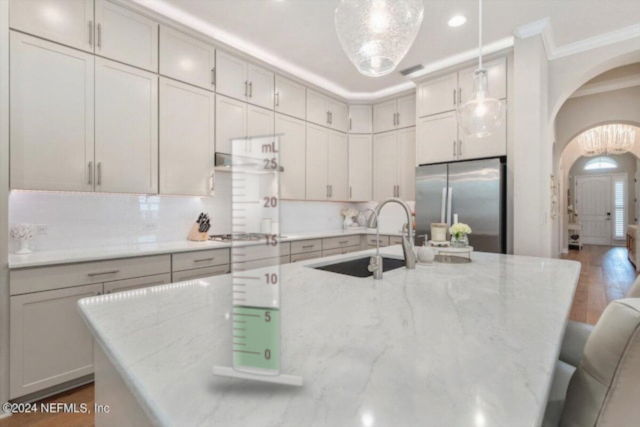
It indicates **6** mL
